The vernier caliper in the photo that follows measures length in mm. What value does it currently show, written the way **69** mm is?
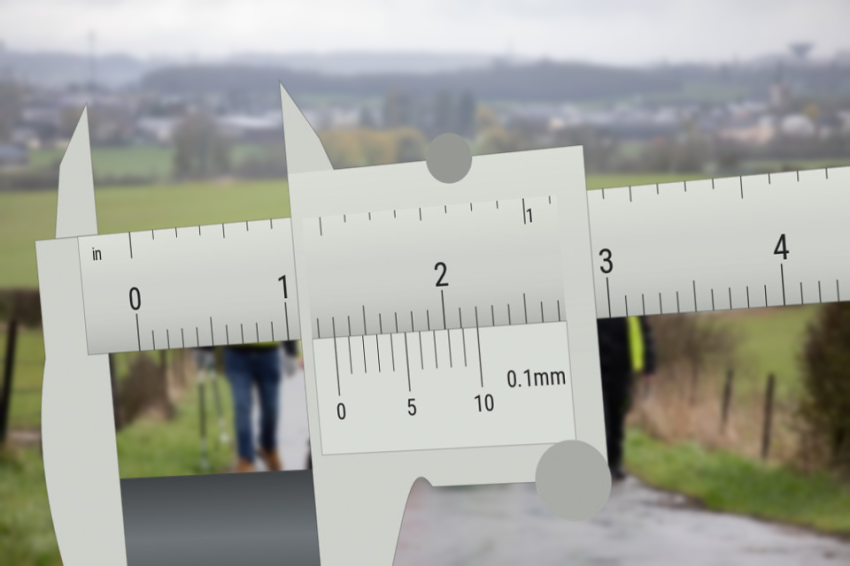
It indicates **13.0** mm
